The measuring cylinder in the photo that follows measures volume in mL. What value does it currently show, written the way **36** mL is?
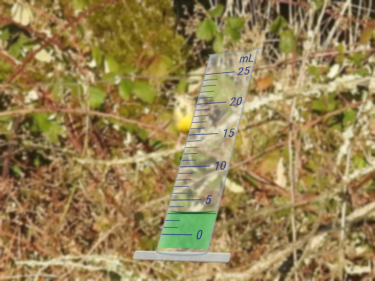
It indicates **3** mL
